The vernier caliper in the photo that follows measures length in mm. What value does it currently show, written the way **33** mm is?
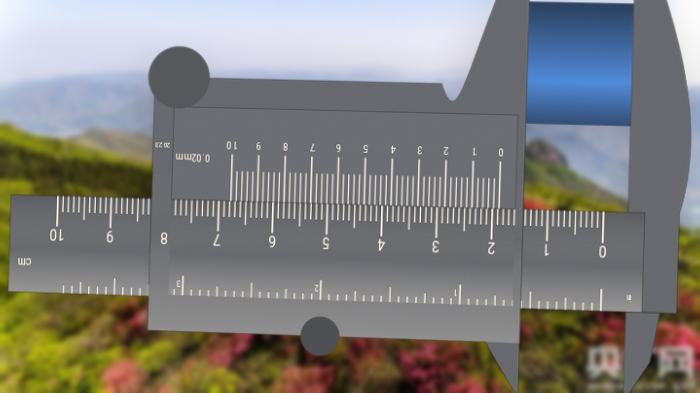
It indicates **18.8** mm
